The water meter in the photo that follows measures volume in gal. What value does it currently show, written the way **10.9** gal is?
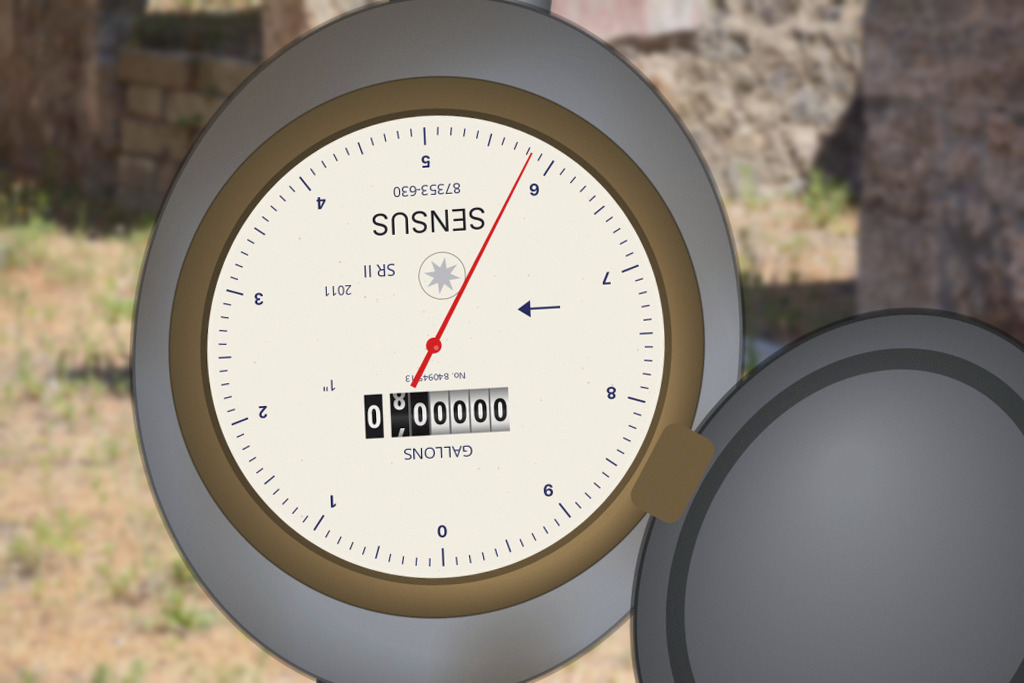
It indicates **75.8** gal
